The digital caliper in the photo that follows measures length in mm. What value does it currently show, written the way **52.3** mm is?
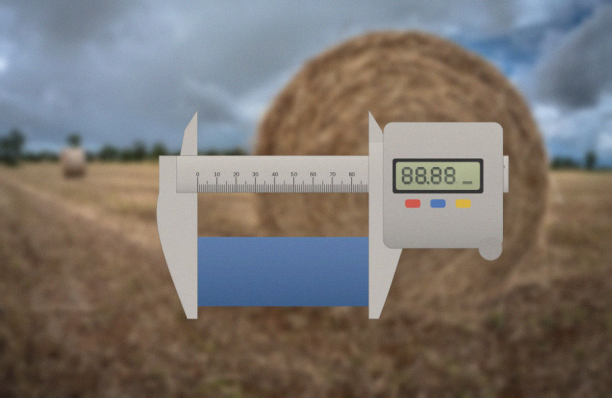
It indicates **88.88** mm
